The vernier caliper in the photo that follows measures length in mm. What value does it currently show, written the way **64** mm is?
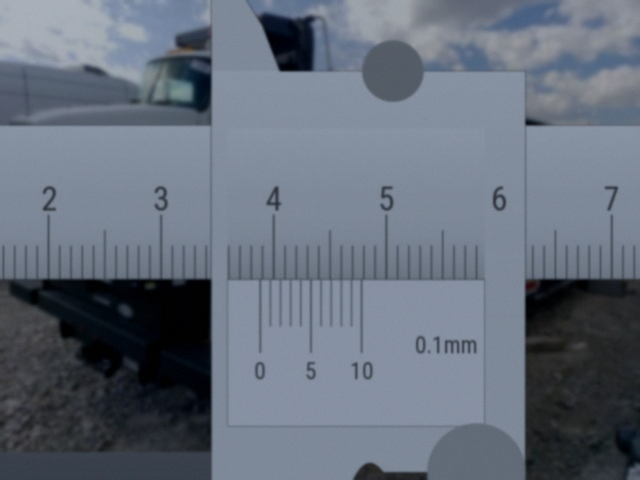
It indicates **38.8** mm
